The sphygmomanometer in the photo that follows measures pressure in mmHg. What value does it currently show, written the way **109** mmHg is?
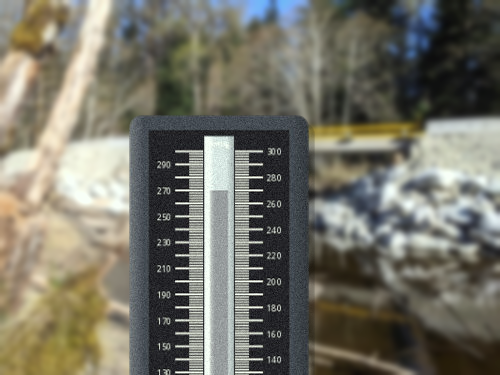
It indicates **270** mmHg
